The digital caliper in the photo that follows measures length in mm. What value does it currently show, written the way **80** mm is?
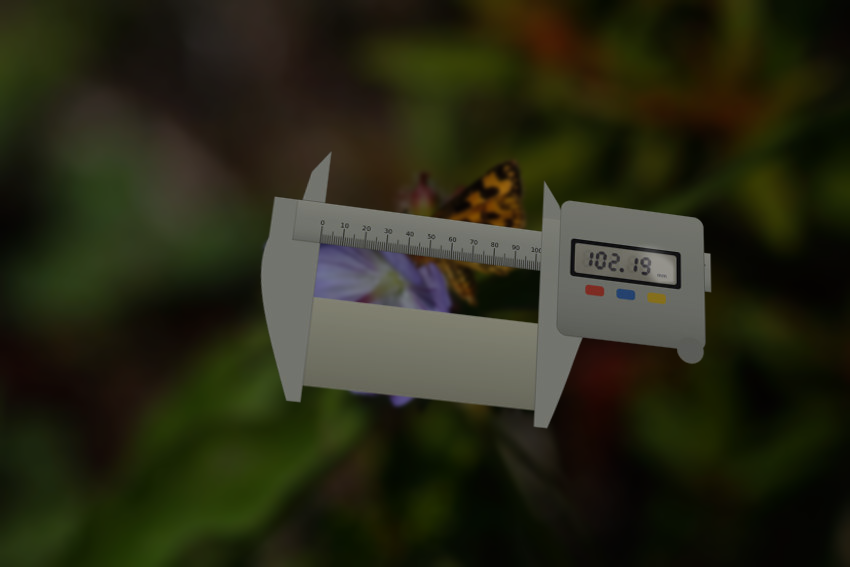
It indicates **102.19** mm
